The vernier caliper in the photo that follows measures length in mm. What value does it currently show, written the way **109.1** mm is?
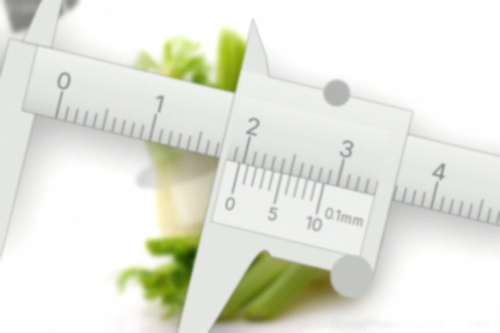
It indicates **19.6** mm
